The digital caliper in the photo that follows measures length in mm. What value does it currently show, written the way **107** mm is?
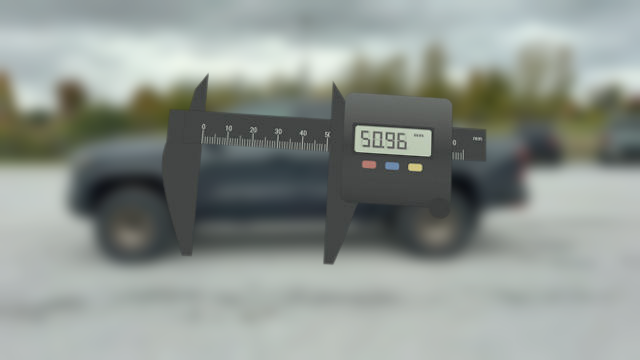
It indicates **50.96** mm
